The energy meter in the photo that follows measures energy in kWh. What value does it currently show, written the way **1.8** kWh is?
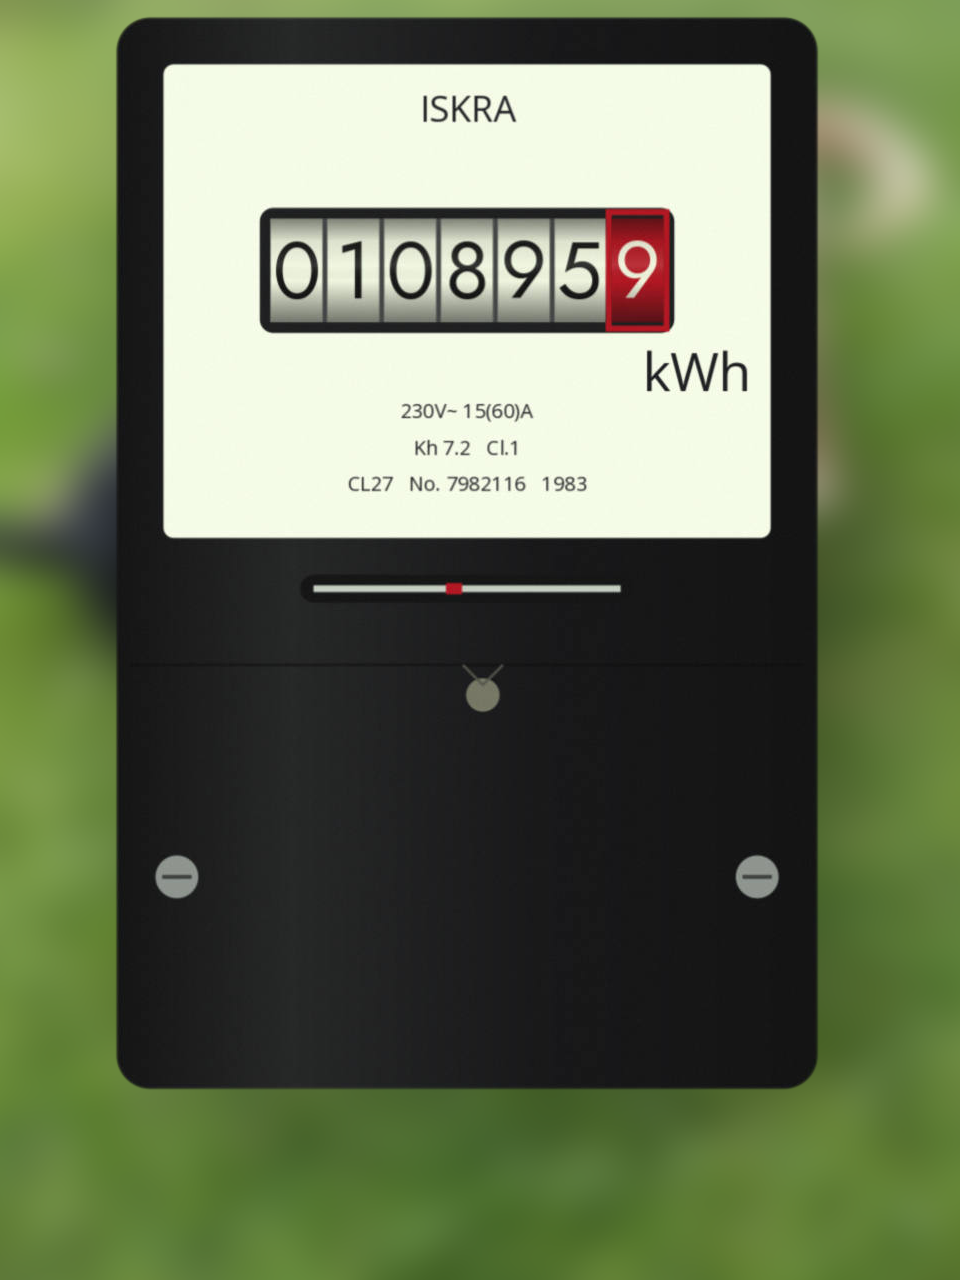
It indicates **10895.9** kWh
